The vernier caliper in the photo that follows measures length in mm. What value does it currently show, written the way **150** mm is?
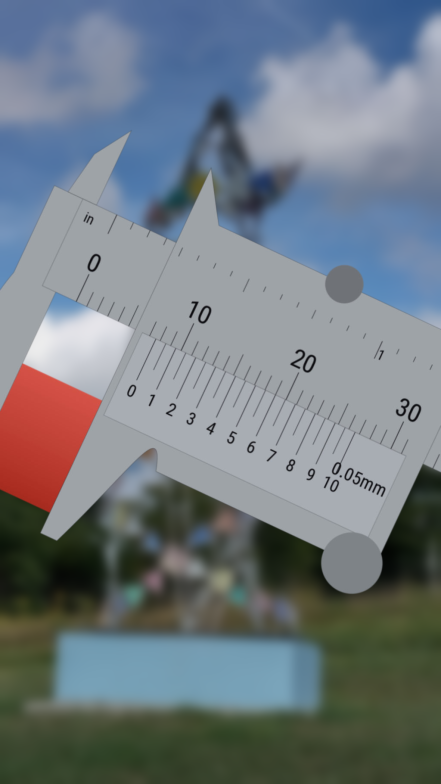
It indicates **7.6** mm
